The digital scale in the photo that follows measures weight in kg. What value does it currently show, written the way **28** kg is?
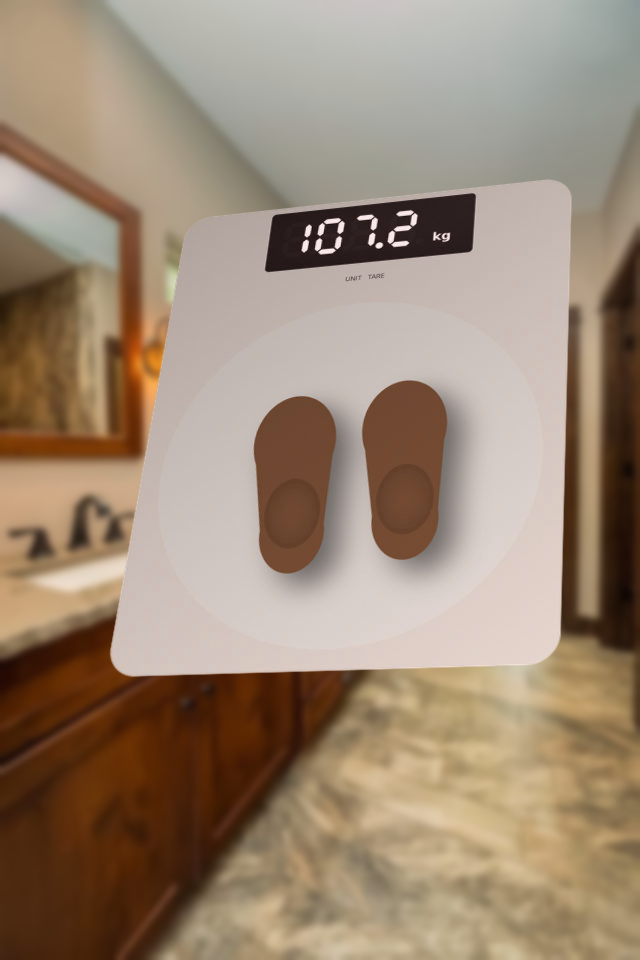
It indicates **107.2** kg
